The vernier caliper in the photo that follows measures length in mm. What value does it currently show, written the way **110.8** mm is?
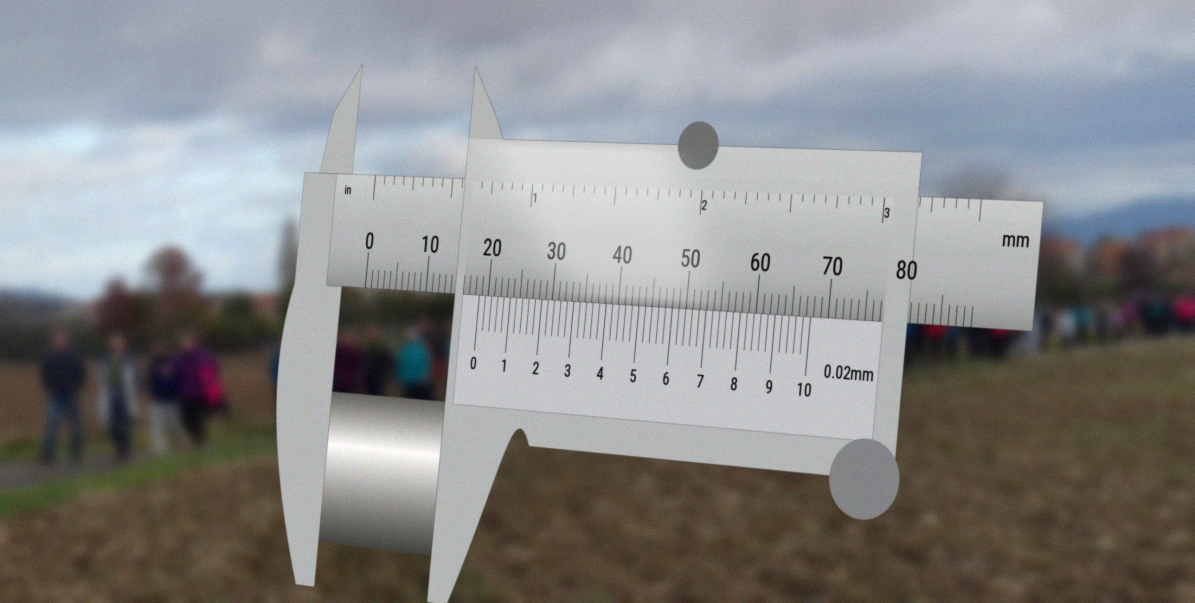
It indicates **18.6** mm
